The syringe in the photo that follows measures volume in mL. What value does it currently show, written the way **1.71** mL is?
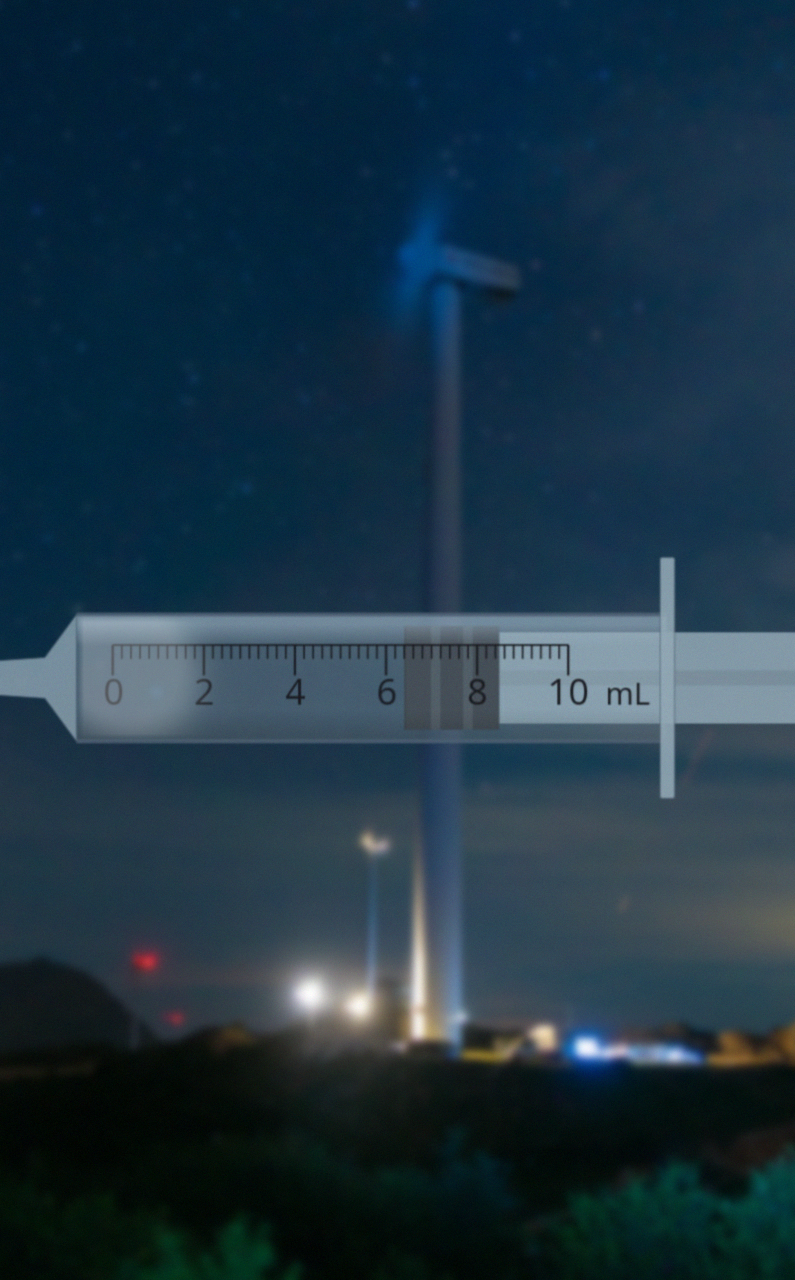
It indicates **6.4** mL
